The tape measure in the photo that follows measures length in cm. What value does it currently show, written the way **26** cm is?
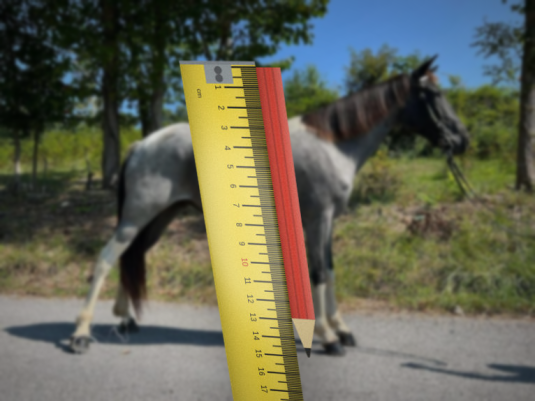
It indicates **15** cm
